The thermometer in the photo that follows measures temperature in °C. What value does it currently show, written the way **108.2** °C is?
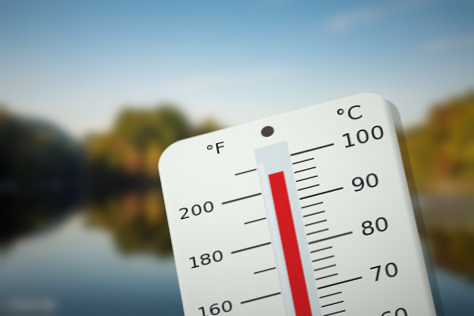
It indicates **97** °C
